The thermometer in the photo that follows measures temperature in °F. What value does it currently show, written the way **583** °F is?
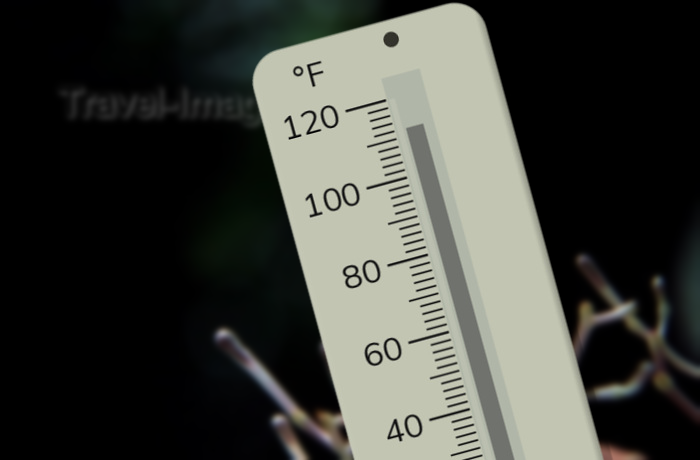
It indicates **112** °F
